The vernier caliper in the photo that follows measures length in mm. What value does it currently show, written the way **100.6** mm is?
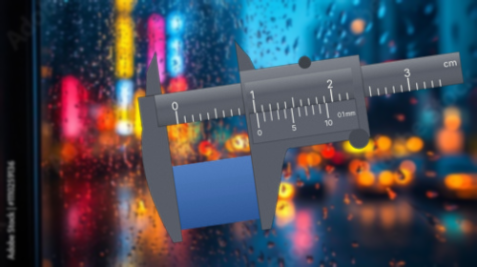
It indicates **10.2** mm
